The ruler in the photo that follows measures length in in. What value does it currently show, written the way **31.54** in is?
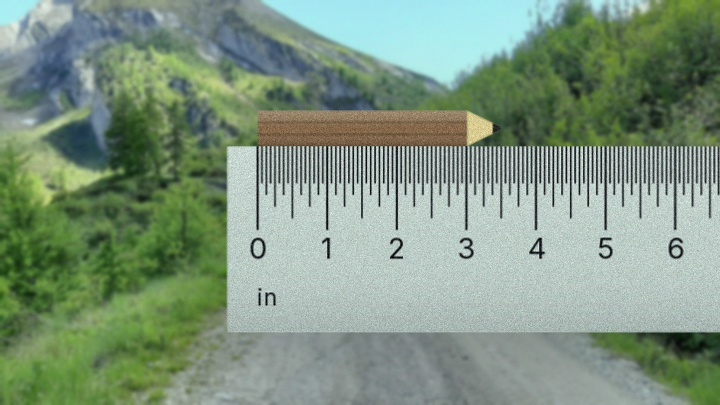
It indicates **3.5** in
